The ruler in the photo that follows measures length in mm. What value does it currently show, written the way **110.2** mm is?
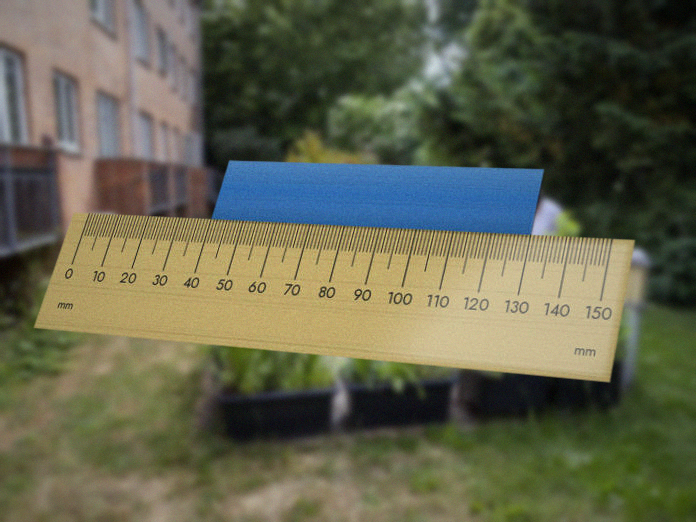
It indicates **90** mm
